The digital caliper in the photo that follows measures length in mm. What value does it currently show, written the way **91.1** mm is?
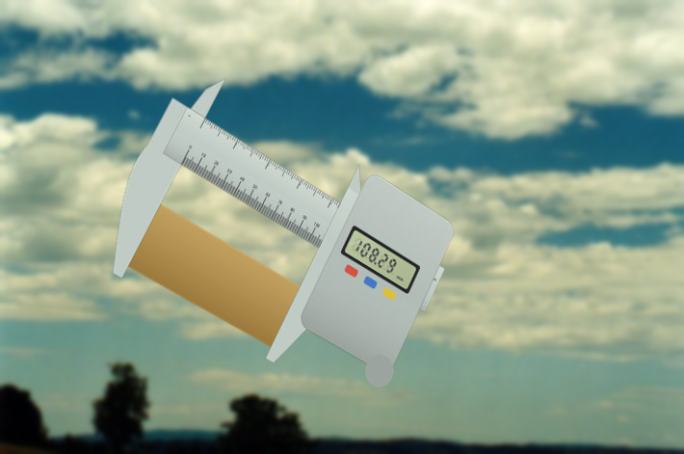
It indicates **108.29** mm
